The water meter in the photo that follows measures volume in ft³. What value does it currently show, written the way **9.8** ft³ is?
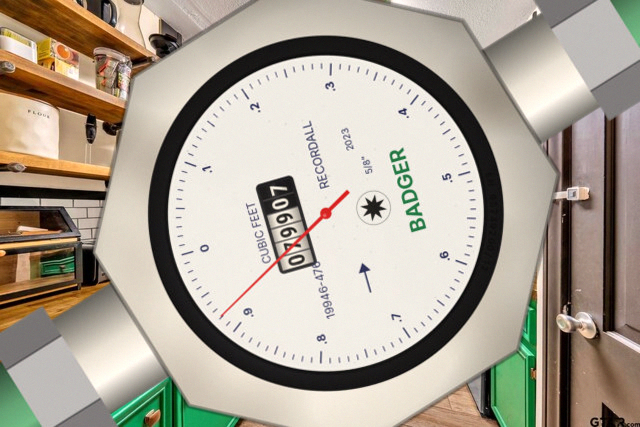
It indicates **79906.92** ft³
